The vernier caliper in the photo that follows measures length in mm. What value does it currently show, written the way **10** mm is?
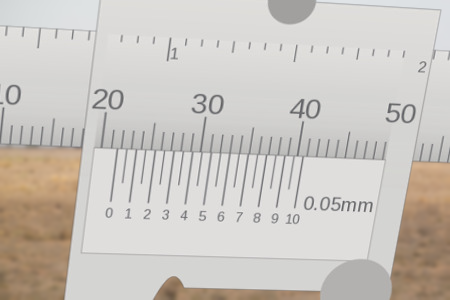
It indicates **21.6** mm
